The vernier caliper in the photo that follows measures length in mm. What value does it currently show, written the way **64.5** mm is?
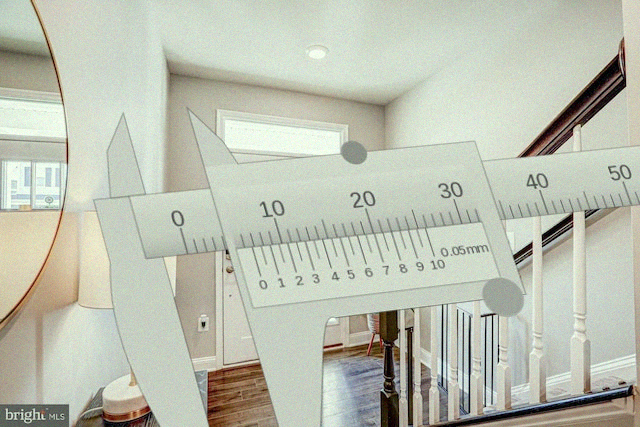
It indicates **6.8** mm
